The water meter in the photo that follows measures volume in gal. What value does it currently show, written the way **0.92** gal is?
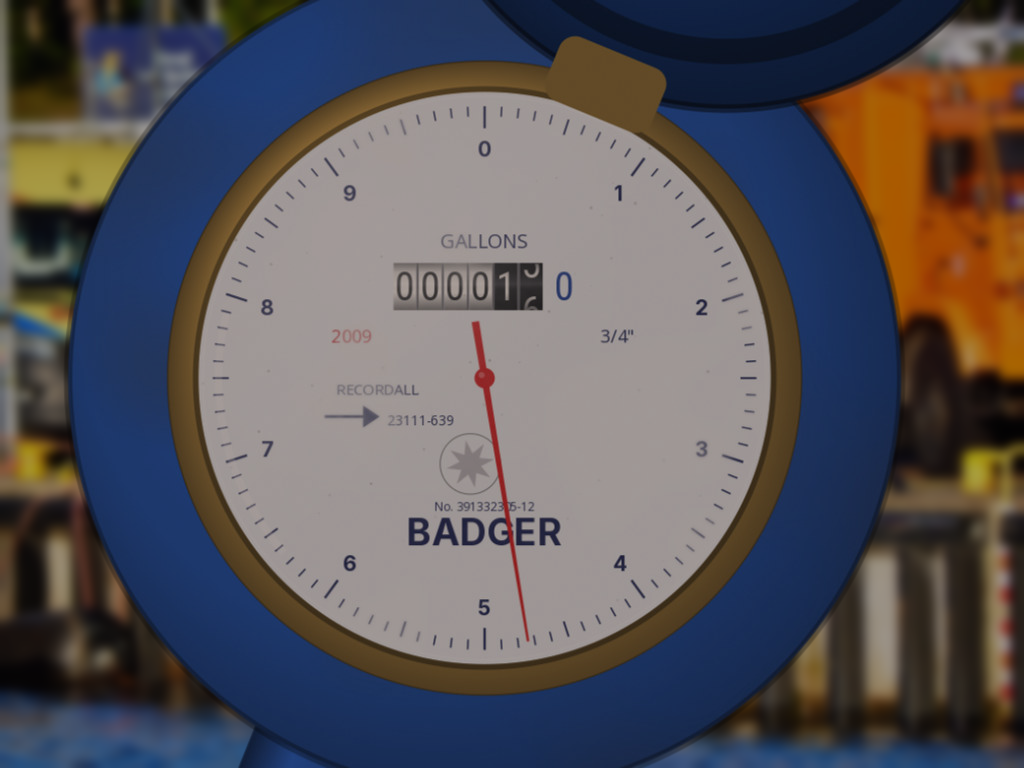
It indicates **154.7** gal
